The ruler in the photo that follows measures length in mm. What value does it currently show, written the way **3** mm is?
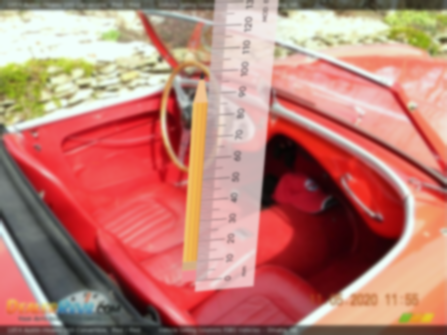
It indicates **100** mm
